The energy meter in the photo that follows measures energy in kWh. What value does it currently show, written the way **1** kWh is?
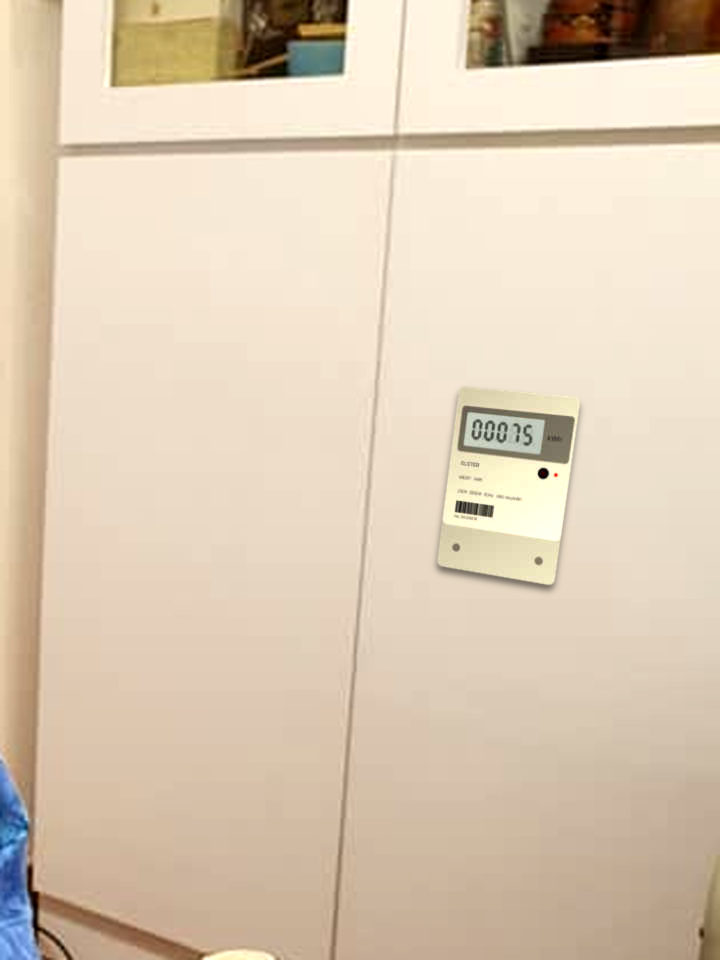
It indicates **75** kWh
